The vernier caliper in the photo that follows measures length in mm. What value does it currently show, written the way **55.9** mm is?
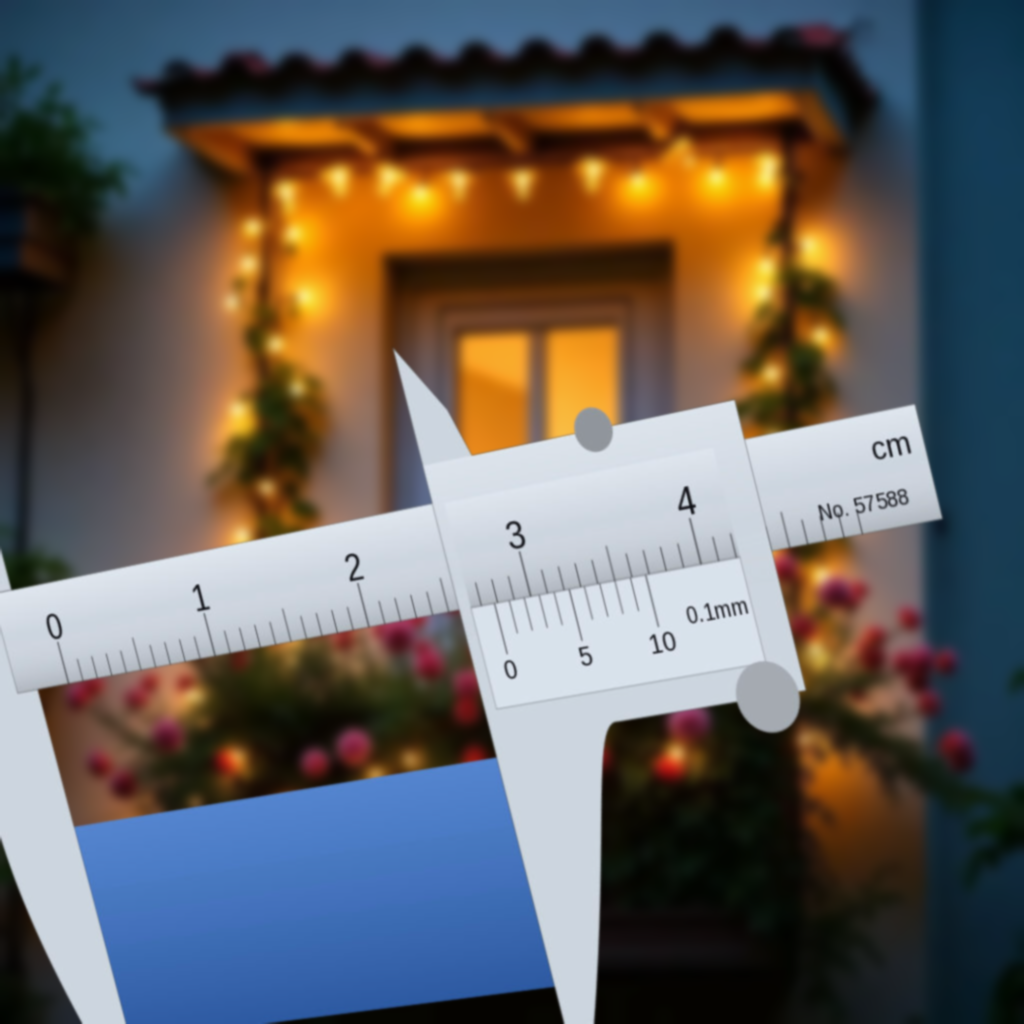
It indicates **27.8** mm
